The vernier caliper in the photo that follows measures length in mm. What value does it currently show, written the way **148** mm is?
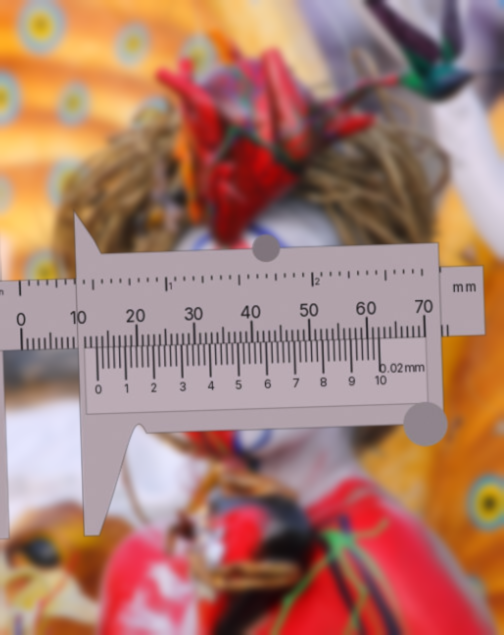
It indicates **13.0** mm
